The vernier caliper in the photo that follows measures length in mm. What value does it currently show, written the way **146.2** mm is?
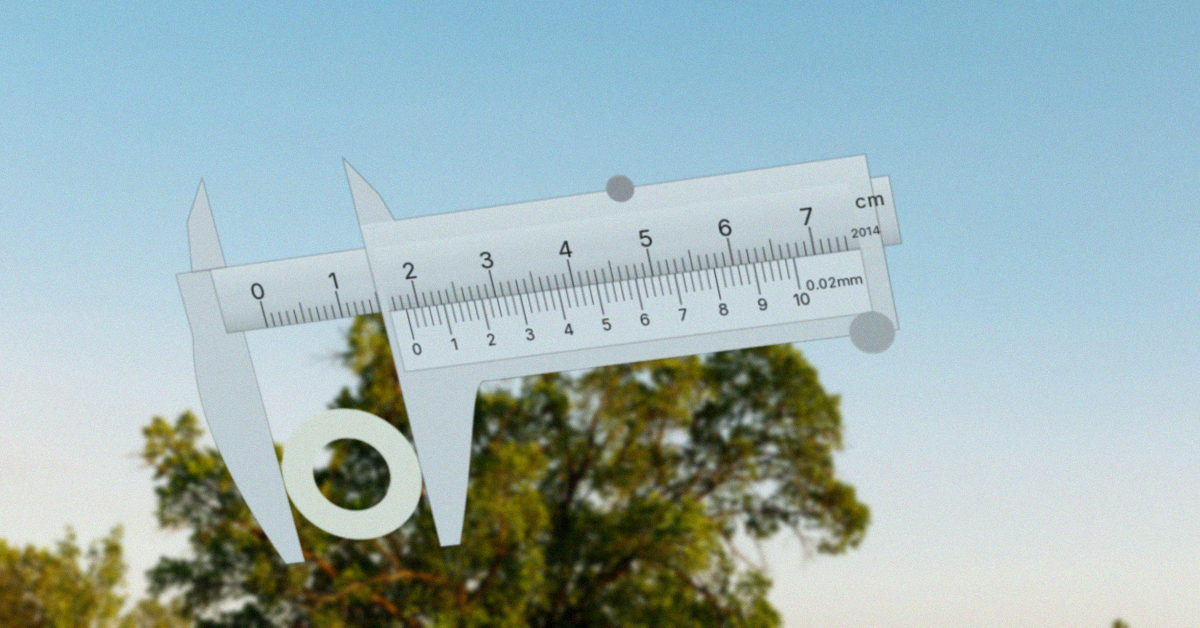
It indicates **18.4** mm
